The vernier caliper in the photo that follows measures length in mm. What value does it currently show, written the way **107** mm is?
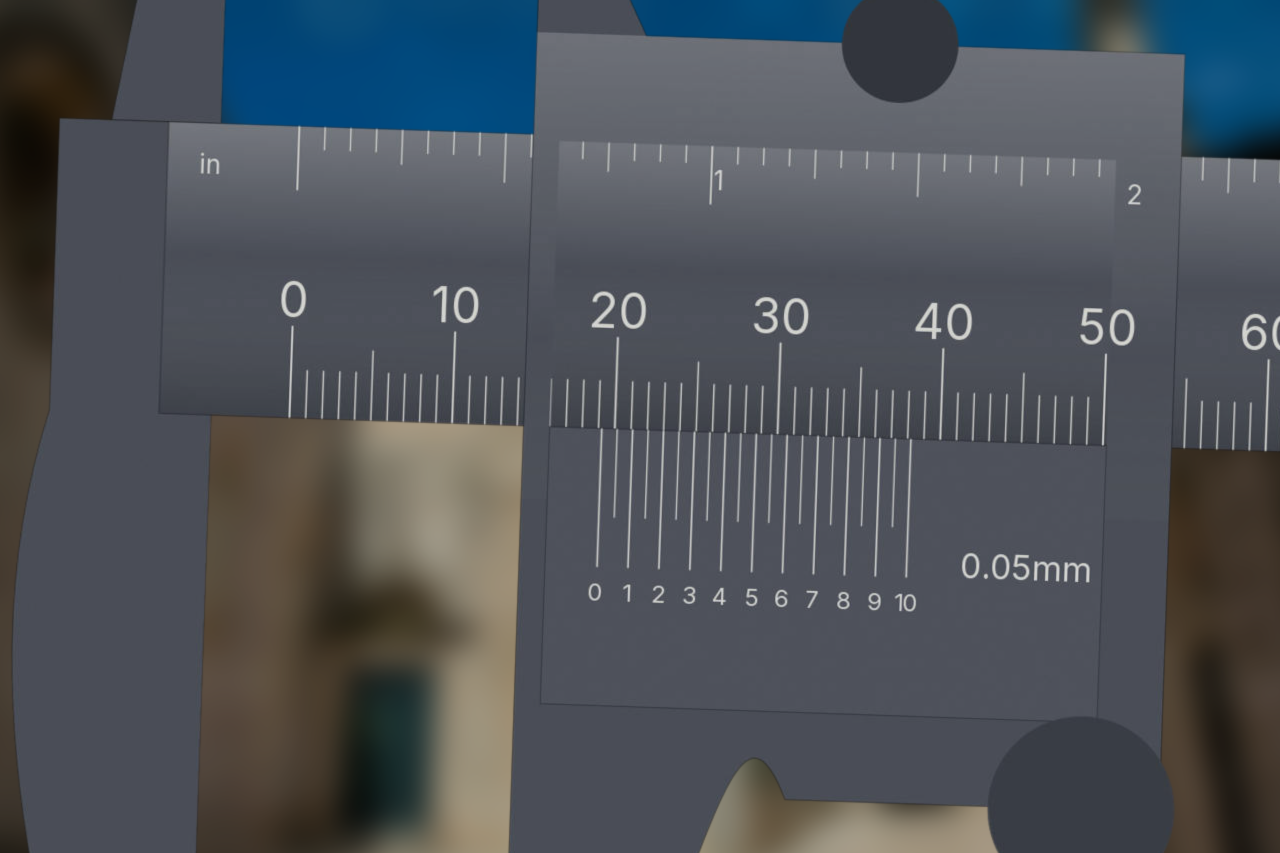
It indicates **19.2** mm
